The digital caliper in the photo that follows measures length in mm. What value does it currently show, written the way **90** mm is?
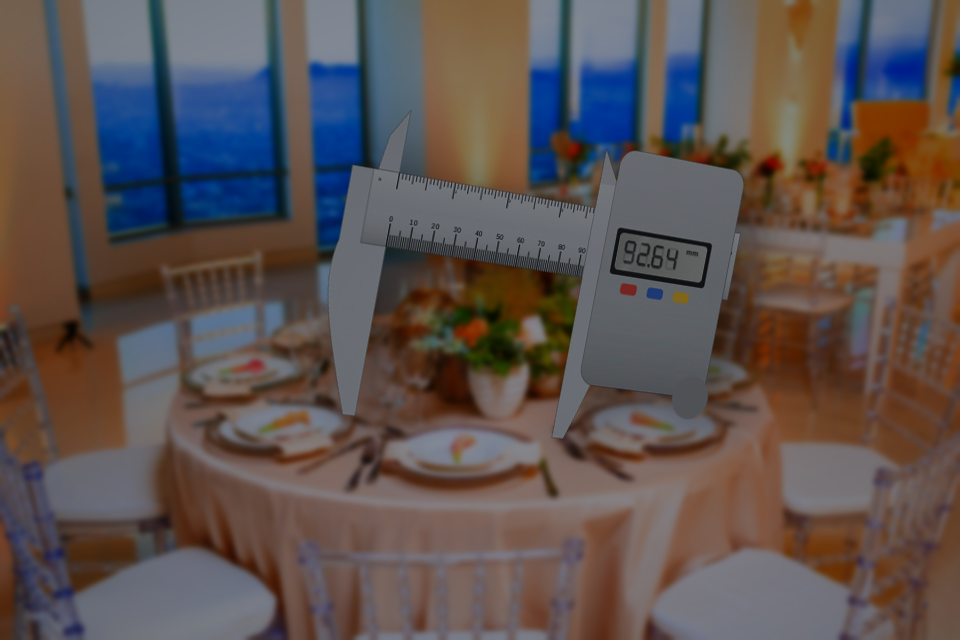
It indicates **92.64** mm
